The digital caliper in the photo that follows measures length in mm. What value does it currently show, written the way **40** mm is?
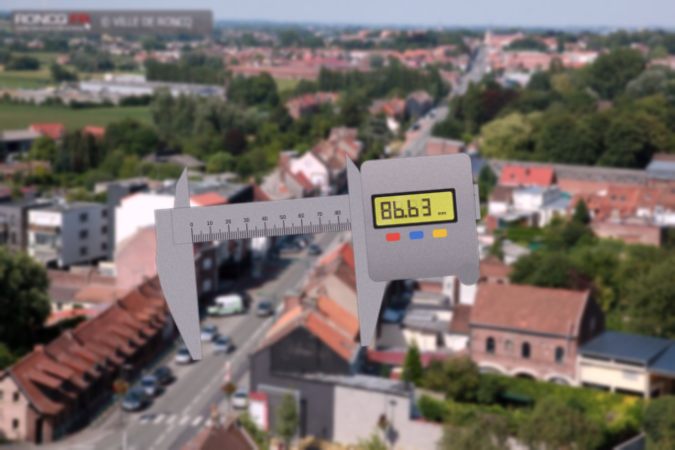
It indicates **86.63** mm
